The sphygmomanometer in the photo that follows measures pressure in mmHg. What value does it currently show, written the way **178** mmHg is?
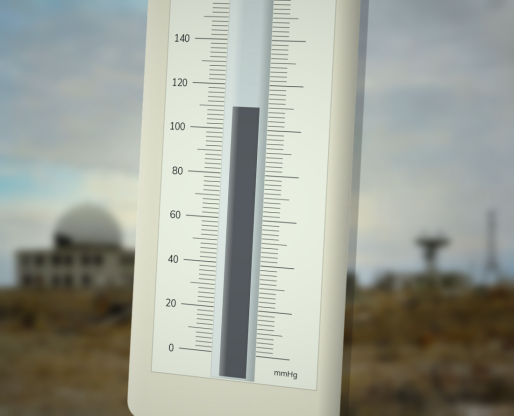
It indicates **110** mmHg
